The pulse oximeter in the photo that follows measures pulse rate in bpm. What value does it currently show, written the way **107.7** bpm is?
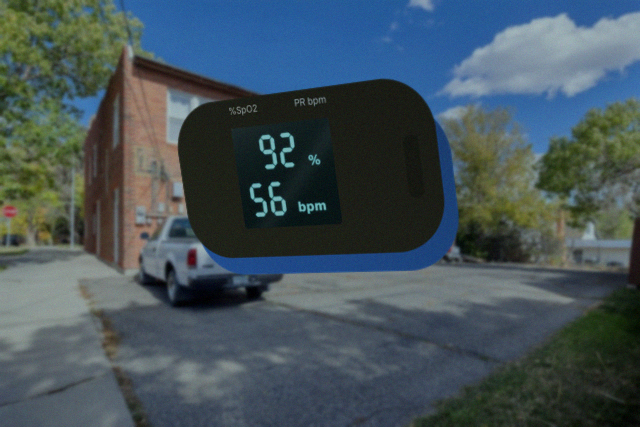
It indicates **56** bpm
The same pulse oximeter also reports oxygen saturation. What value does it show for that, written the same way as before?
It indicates **92** %
